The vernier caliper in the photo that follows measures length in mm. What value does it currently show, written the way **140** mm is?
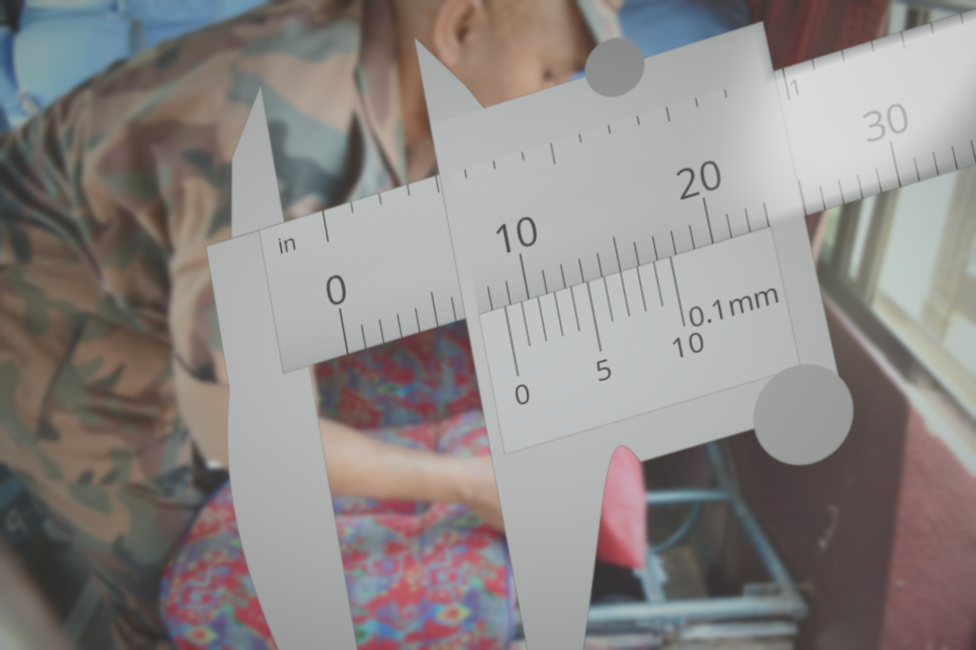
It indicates **8.7** mm
